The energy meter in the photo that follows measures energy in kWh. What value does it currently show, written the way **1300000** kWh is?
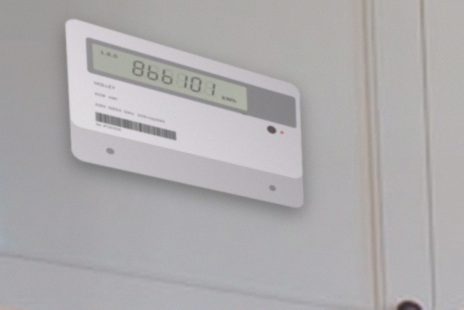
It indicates **866101** kWh
